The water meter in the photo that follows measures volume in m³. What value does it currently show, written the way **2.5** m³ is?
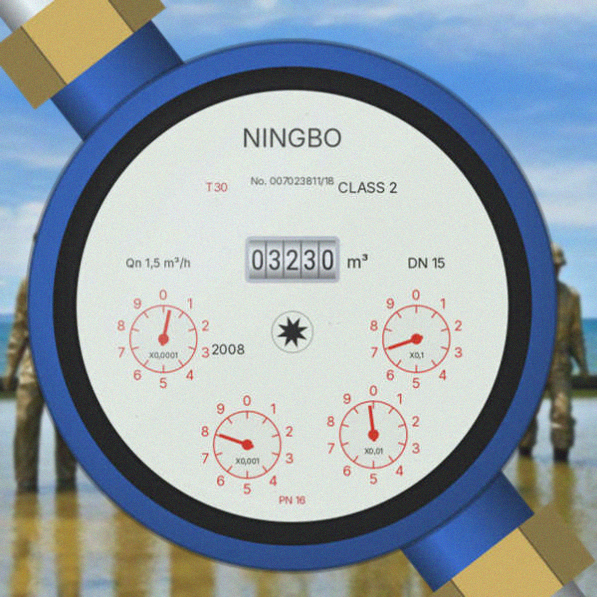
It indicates **3230.6980** m³
